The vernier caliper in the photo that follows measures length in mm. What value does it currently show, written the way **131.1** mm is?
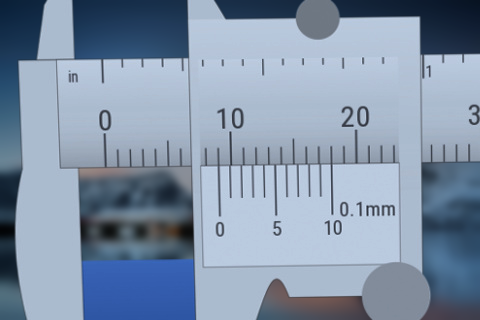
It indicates **9.0** mm
